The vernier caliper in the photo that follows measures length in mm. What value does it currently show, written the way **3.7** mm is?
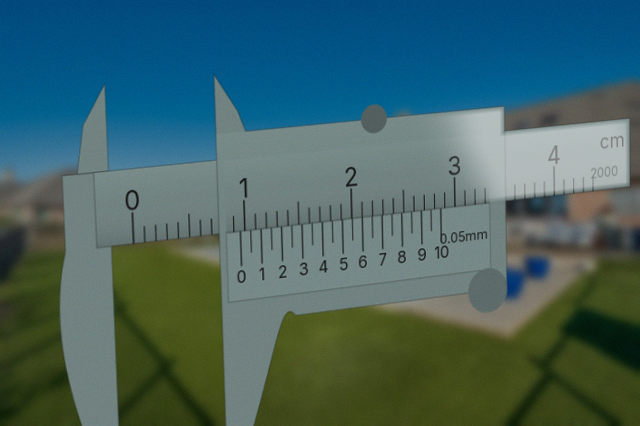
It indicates **9.6** mm
